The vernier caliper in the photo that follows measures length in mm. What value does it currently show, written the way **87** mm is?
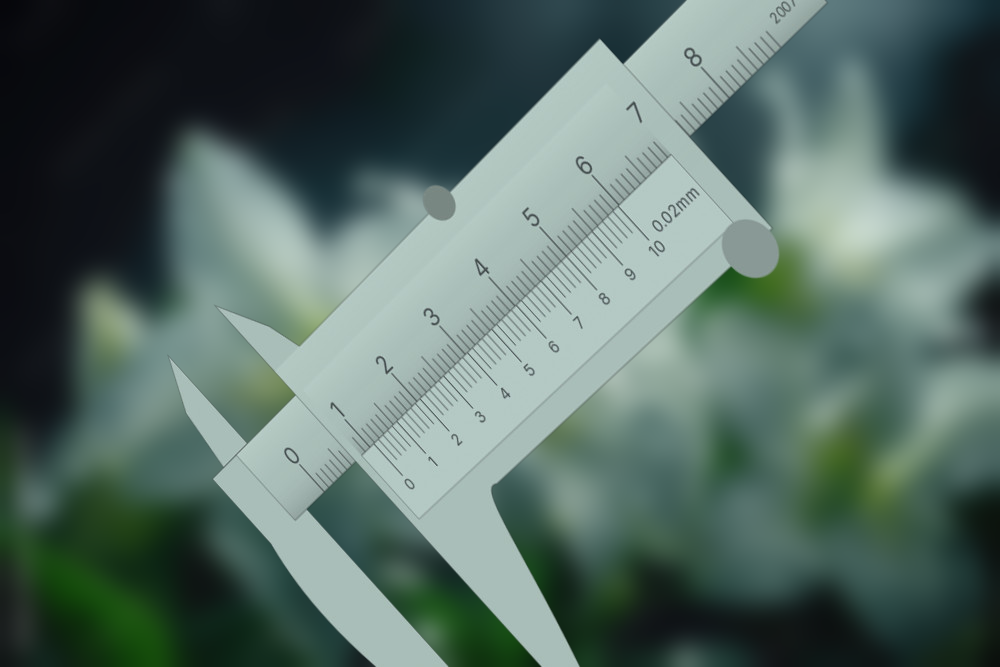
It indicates **10.8** mm
